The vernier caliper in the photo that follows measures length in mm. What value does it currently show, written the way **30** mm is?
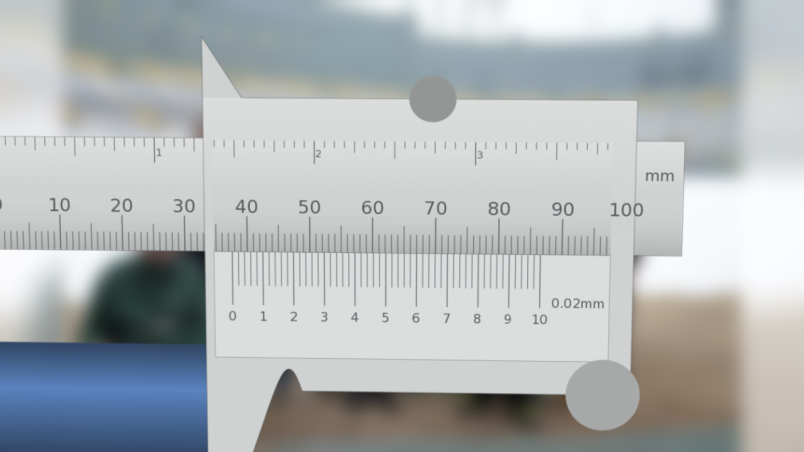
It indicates **37.6** mm
